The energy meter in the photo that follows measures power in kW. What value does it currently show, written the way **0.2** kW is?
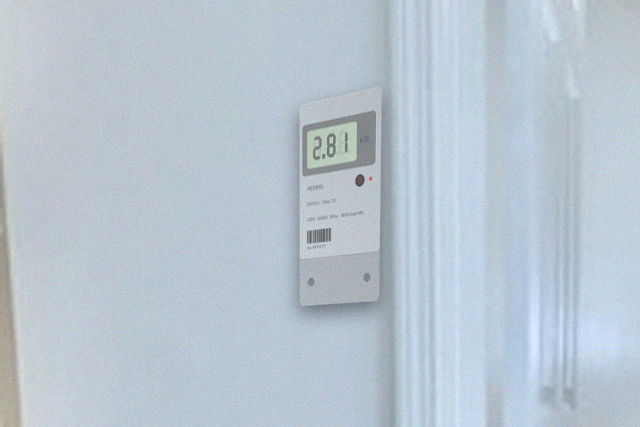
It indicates **2.81** kW
